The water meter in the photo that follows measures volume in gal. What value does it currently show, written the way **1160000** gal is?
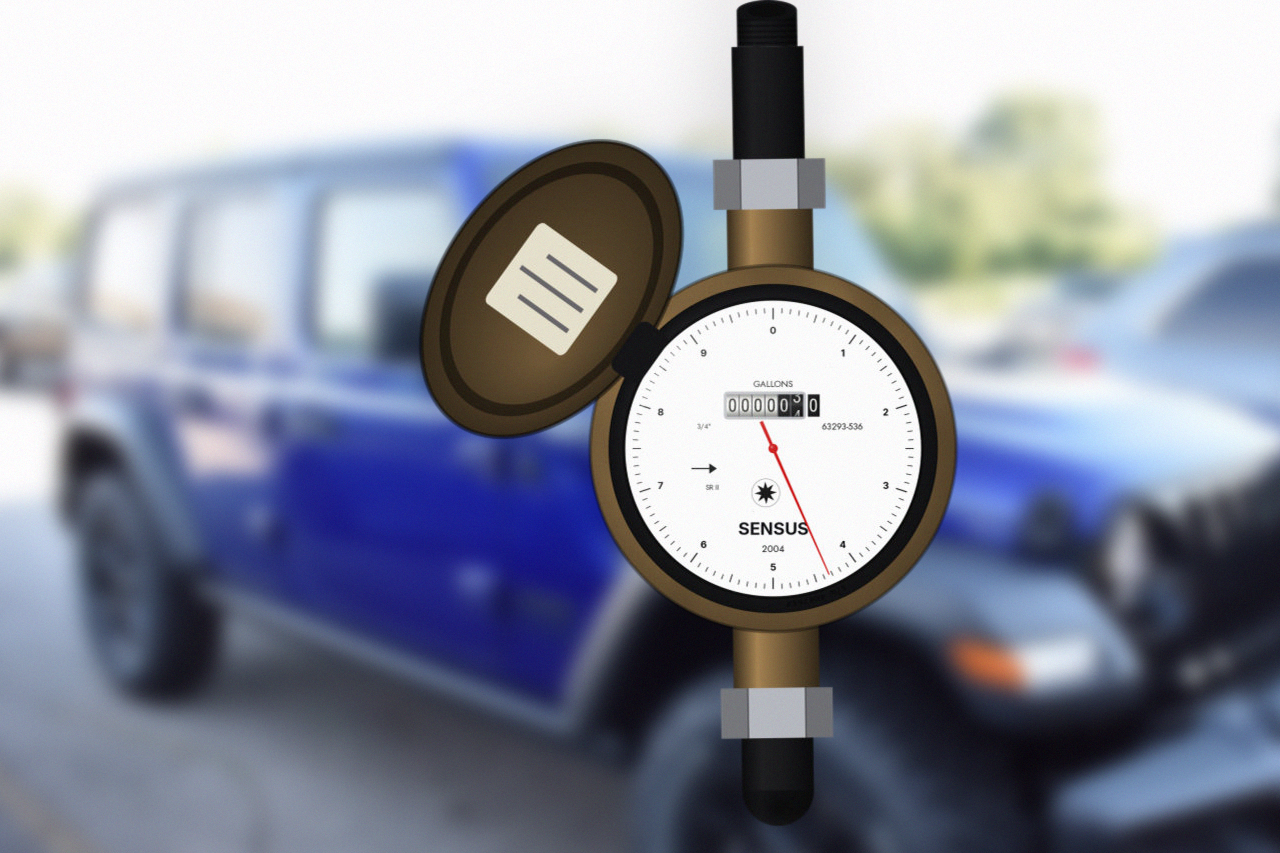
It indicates **34.3** gal
